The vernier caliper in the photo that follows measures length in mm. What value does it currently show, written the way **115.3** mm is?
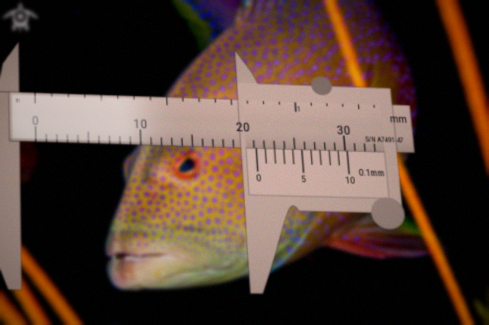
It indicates **21.2** mm
